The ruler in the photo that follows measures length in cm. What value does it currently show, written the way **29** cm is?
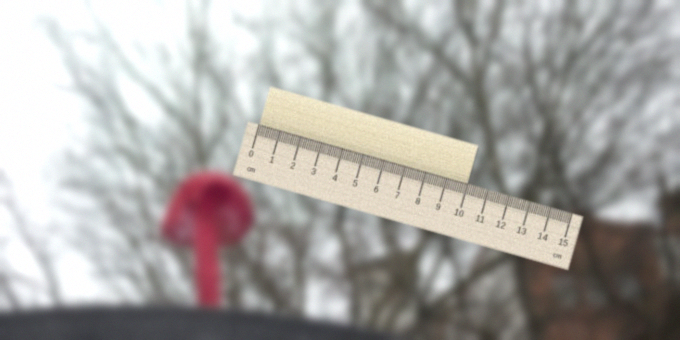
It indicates **10** cm
